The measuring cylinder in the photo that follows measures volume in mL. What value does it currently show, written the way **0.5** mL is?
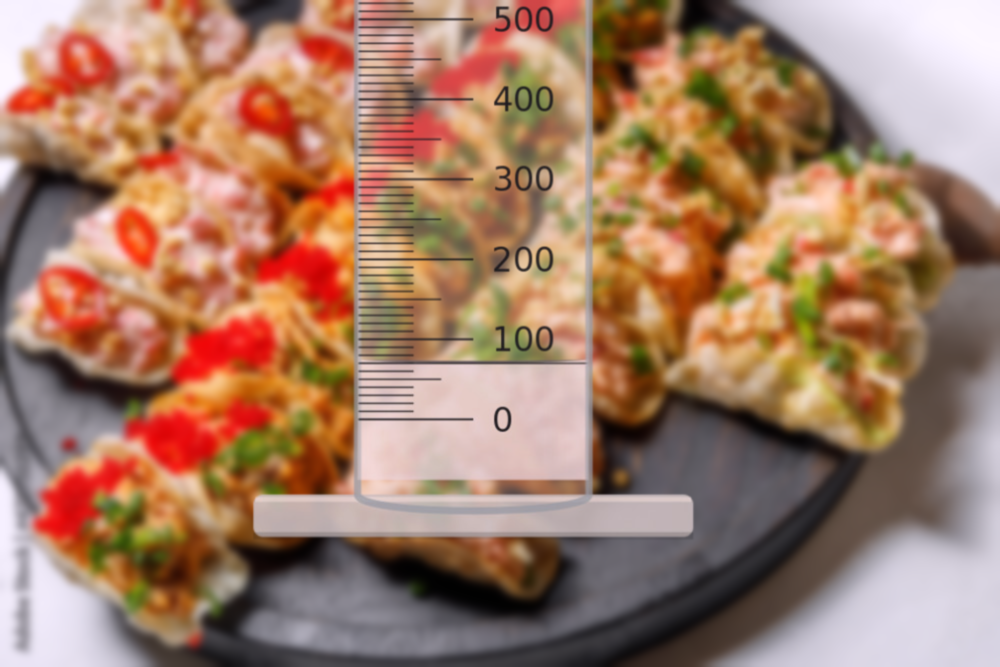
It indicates **70** mL
